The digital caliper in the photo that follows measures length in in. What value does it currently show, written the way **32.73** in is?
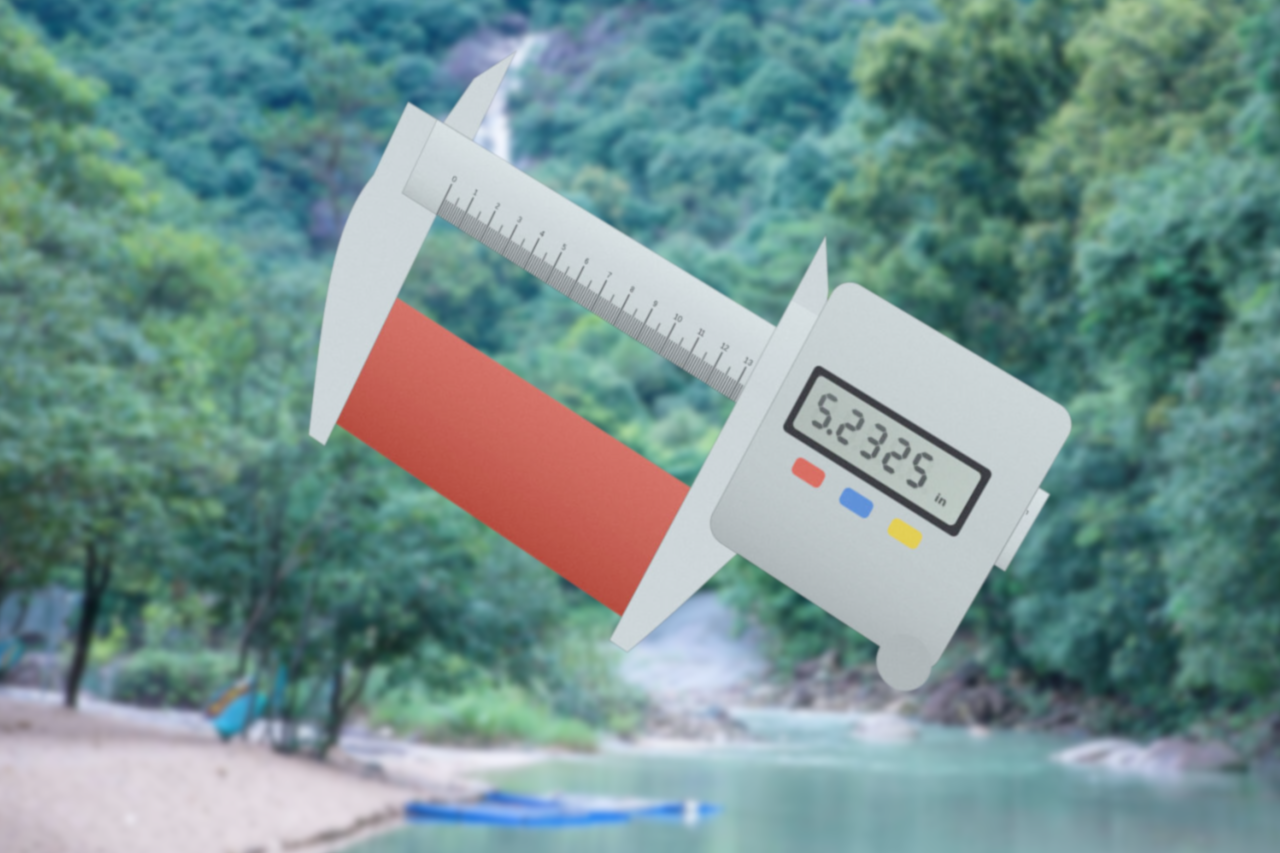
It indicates **5.2325** in
